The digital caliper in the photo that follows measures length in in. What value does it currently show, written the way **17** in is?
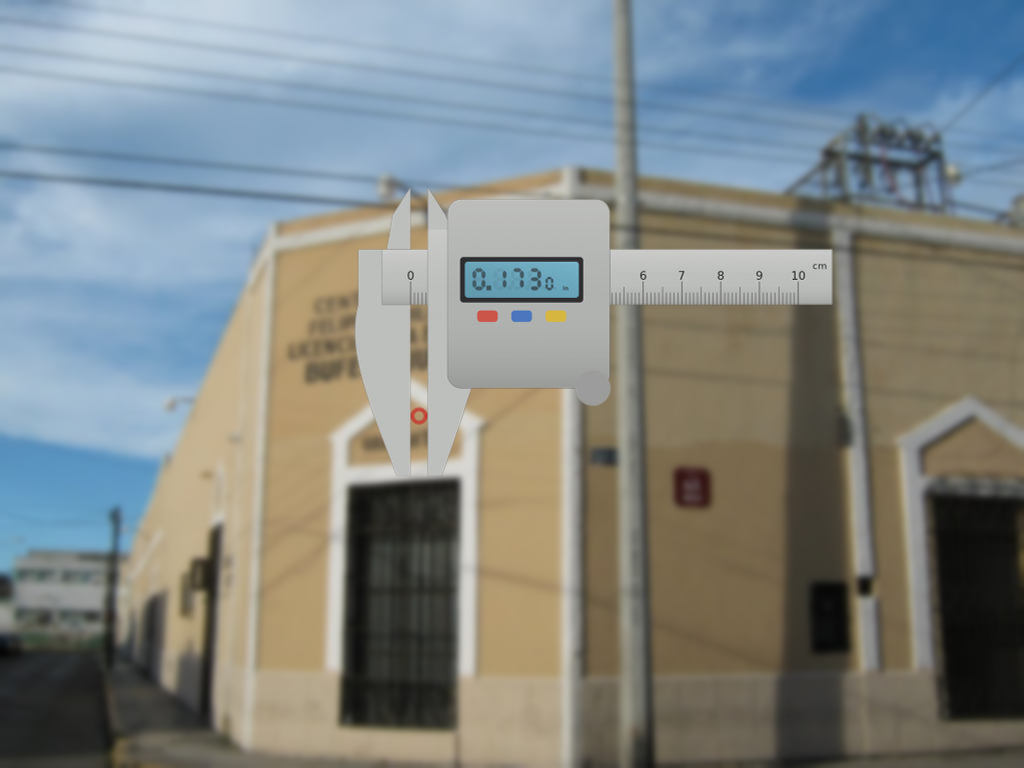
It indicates **0.1730** in
